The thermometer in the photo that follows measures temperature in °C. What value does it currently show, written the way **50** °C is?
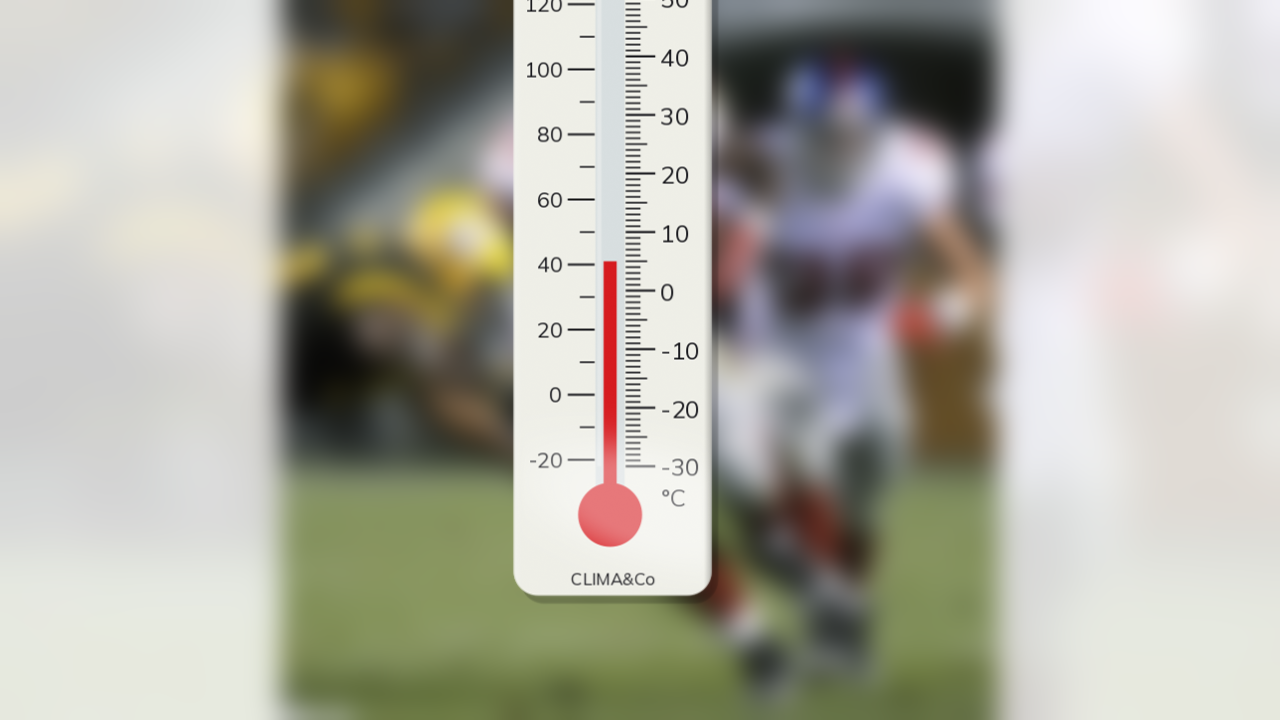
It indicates **5** °C
